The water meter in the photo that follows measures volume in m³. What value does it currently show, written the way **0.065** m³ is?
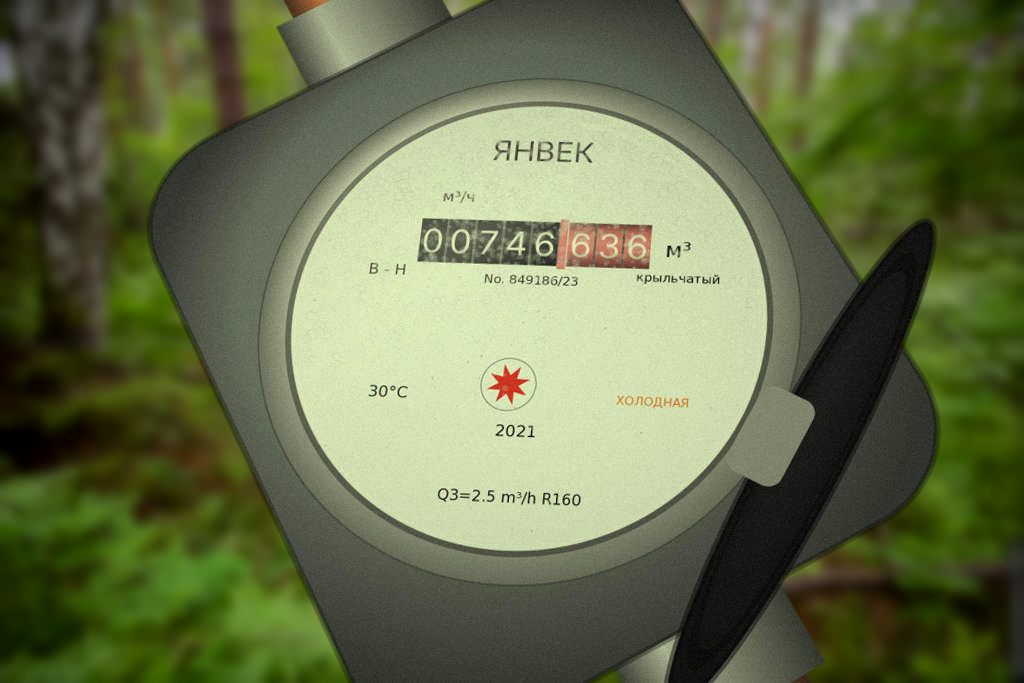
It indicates **746.636** m³
